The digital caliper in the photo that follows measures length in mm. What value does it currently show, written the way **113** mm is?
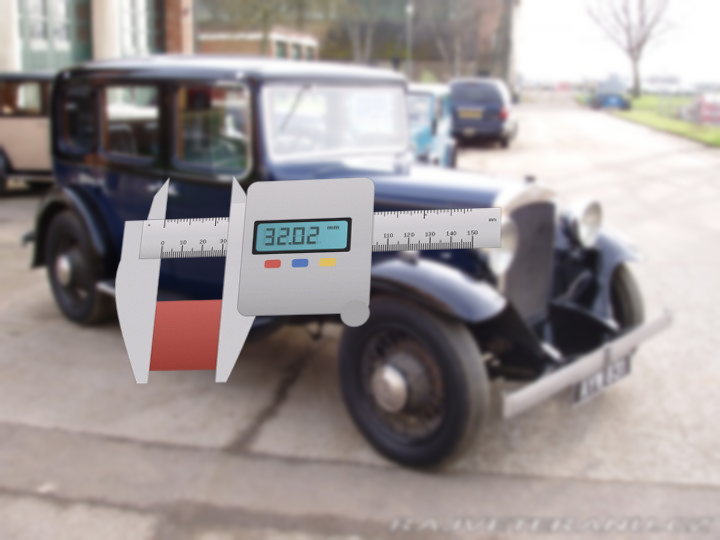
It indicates **32.02** mm
